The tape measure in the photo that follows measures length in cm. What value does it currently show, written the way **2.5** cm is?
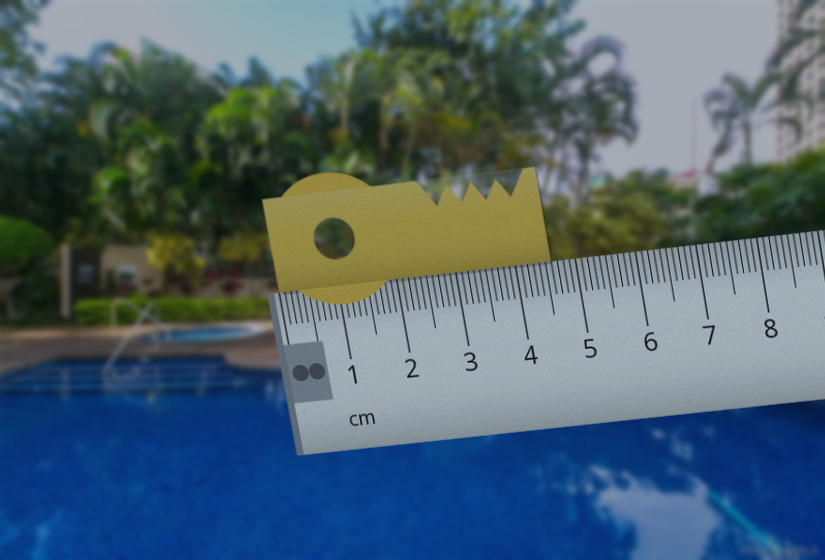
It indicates **4.6** cm
